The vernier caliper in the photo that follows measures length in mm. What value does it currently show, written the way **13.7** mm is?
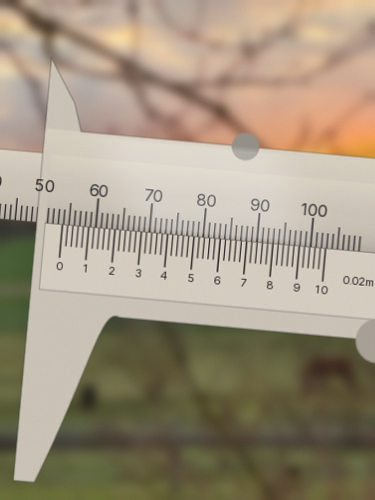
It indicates **53.8** mm
